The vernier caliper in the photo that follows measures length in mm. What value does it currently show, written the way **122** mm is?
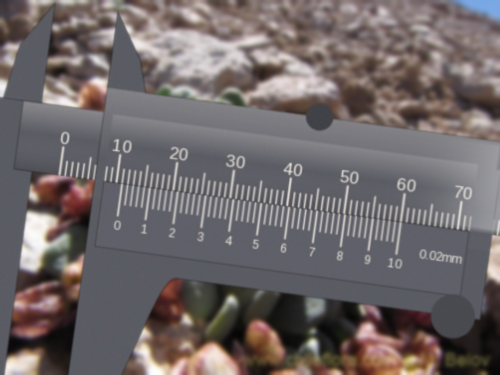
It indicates **11.0** mm
